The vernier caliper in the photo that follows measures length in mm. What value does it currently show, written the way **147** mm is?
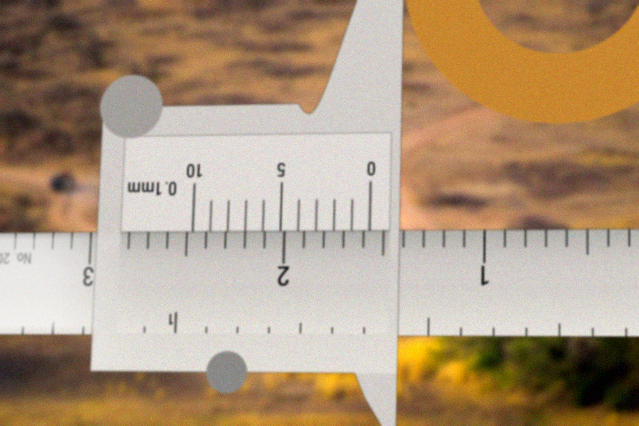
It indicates **15.7** mm
